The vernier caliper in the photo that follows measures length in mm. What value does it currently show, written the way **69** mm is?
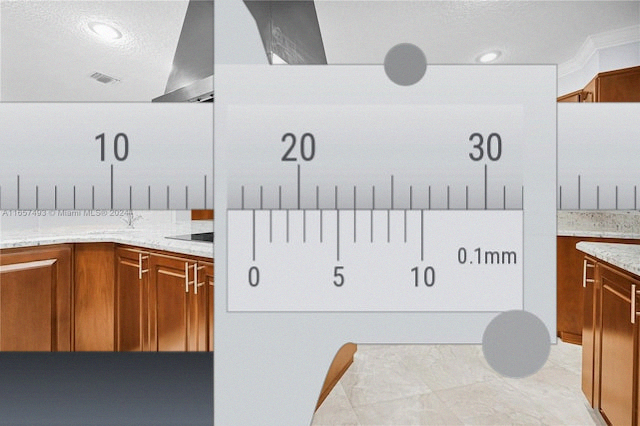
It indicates **17.6** mm
